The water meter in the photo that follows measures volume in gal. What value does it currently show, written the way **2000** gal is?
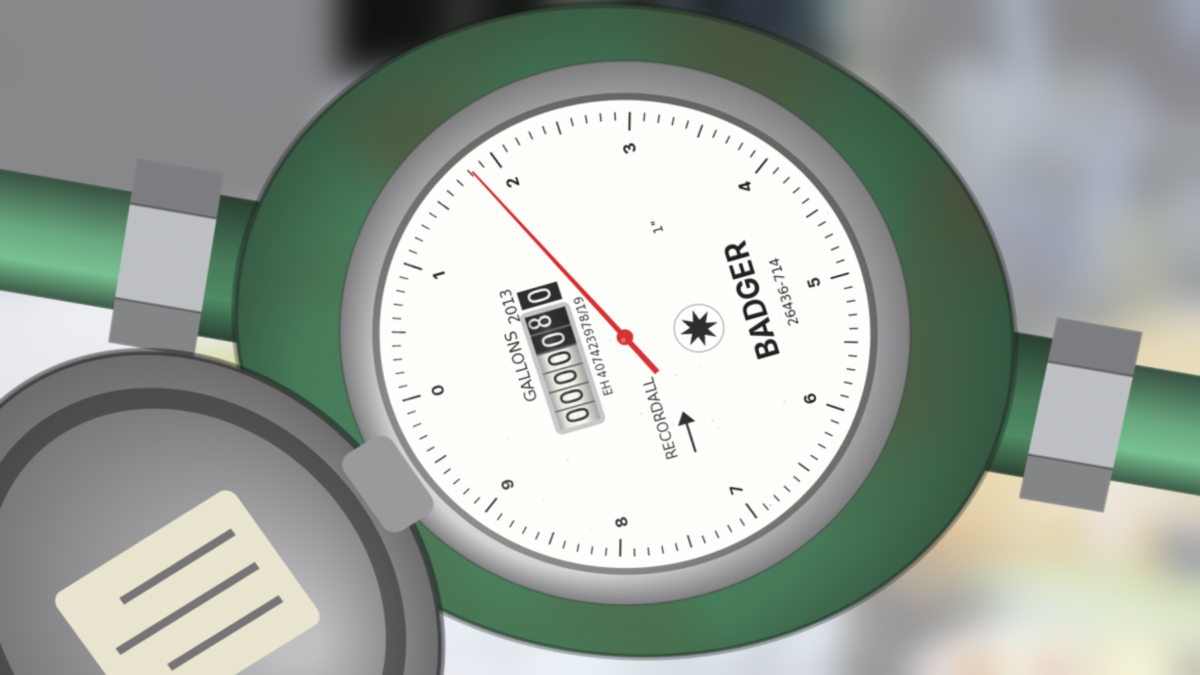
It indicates **81.8** gal
